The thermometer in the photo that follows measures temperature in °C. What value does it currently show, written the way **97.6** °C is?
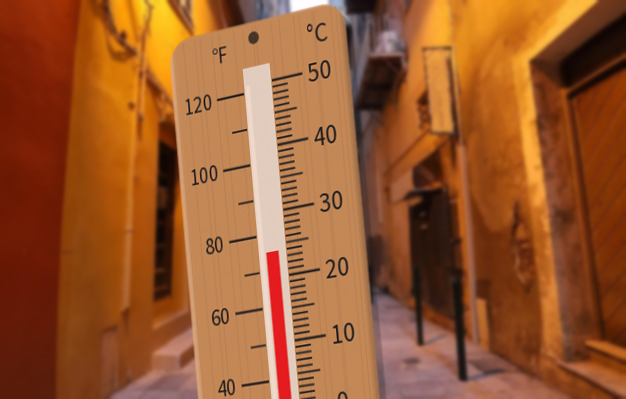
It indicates **24** °C
